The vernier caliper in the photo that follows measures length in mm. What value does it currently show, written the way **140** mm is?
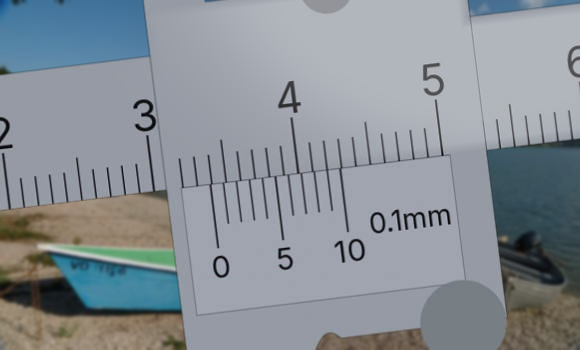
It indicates **33.9** mm
